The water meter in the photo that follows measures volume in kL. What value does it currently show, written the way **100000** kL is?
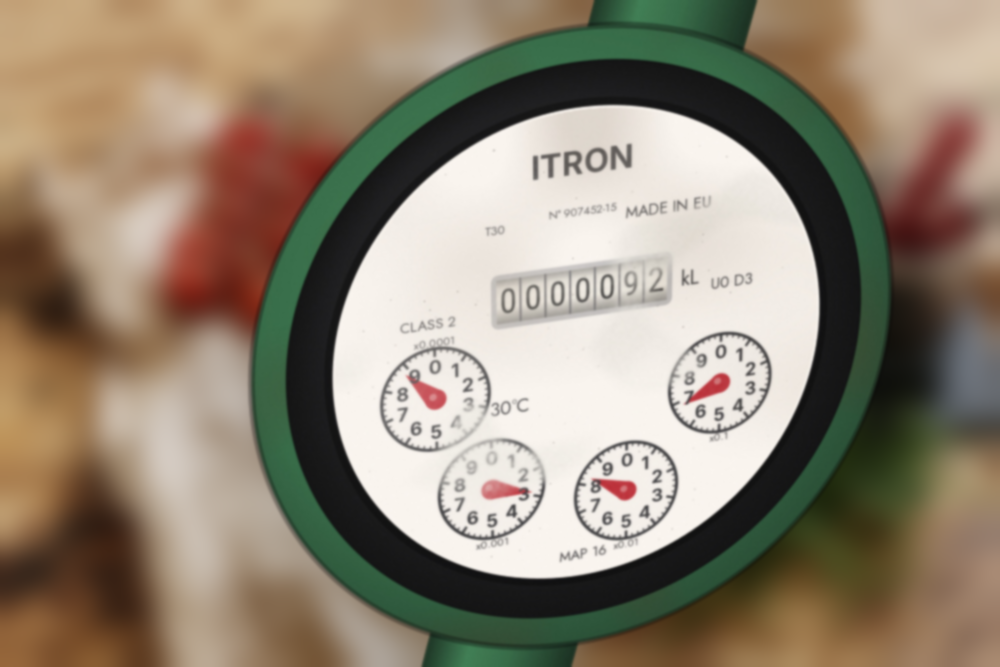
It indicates **92.6828** kL
